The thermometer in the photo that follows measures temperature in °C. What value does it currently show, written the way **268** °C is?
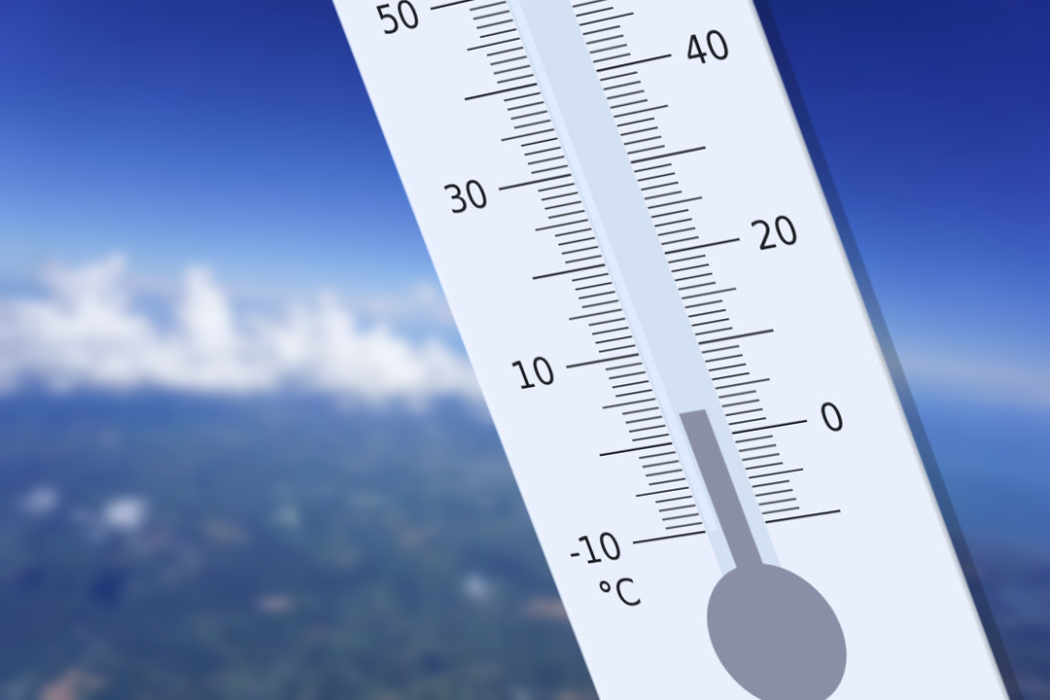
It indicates **3** °C
